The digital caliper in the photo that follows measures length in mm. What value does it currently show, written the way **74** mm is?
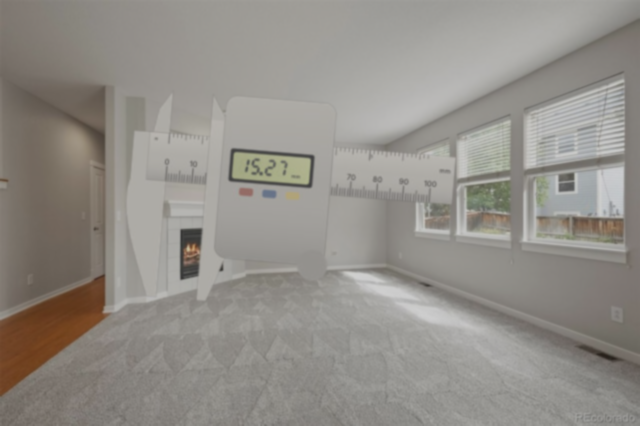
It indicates **15.27** mm
